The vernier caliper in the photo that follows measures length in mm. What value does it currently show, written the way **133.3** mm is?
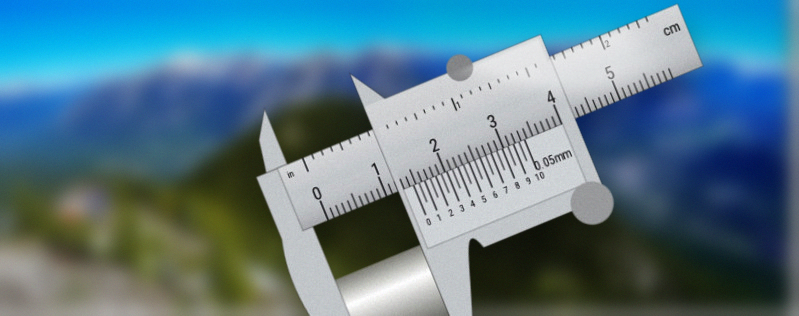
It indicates **14.6** mm
